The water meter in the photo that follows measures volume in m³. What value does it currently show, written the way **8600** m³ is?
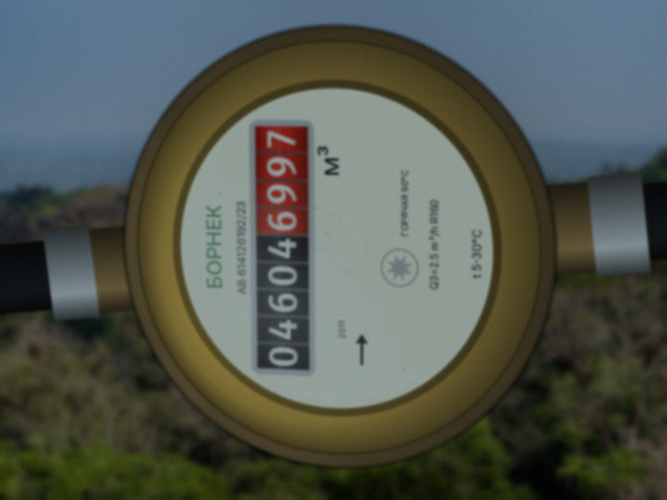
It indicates **4604.6997** m³
